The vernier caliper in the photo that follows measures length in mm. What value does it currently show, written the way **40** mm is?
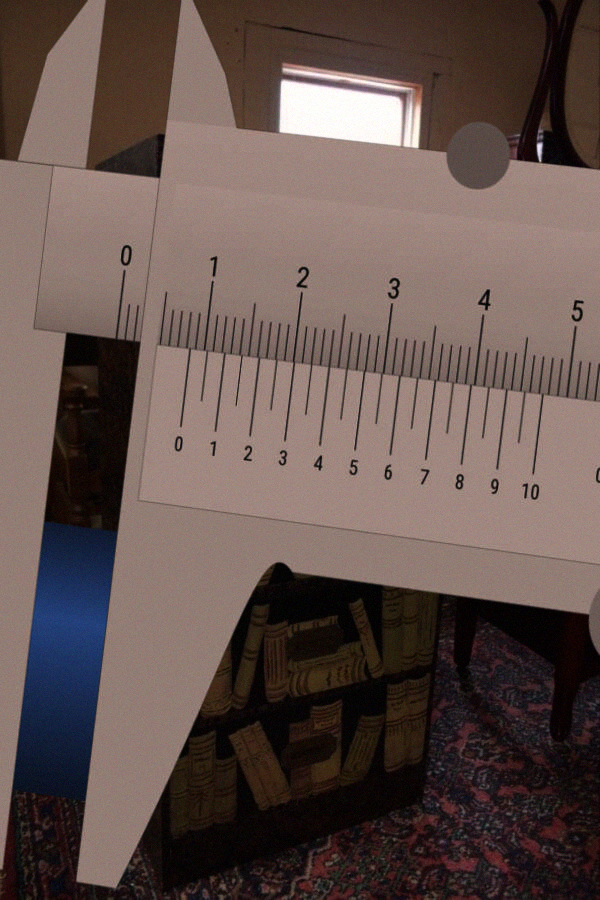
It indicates **8.4** mm
